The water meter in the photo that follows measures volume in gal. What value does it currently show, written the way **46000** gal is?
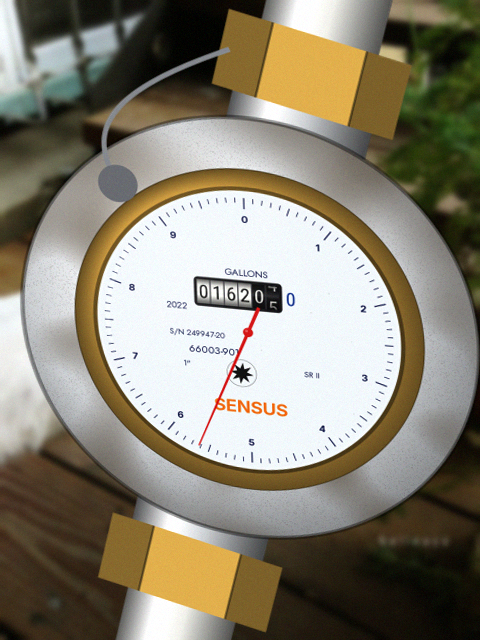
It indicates **162045.6** gal
